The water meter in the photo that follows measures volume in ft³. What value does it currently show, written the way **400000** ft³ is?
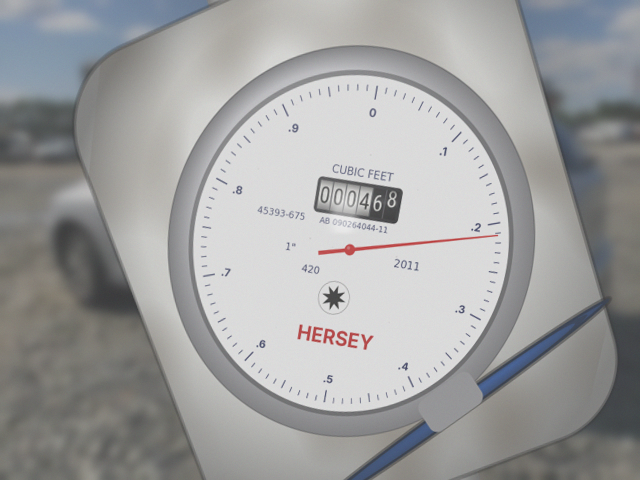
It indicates **468.21** ft³
